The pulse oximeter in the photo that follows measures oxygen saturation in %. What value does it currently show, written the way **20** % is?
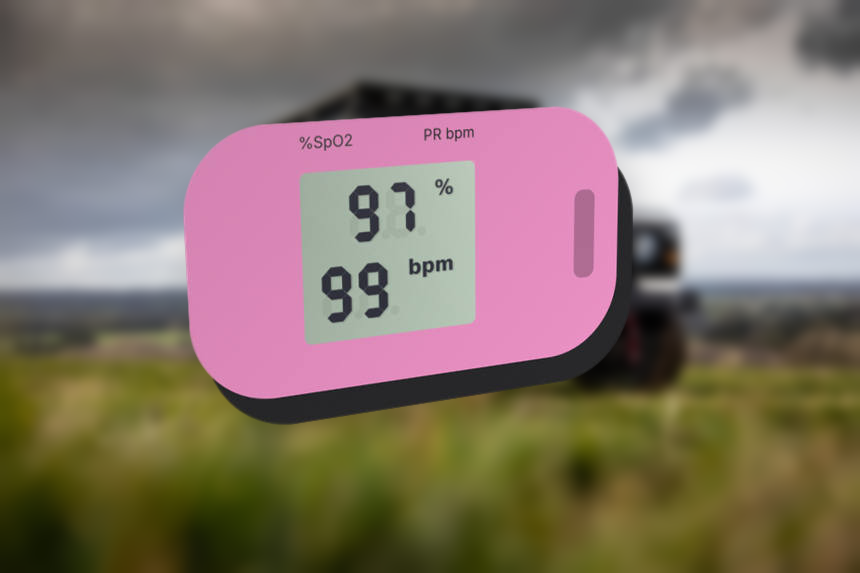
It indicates **97** %
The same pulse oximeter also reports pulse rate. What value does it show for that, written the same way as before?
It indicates **99** bpm
